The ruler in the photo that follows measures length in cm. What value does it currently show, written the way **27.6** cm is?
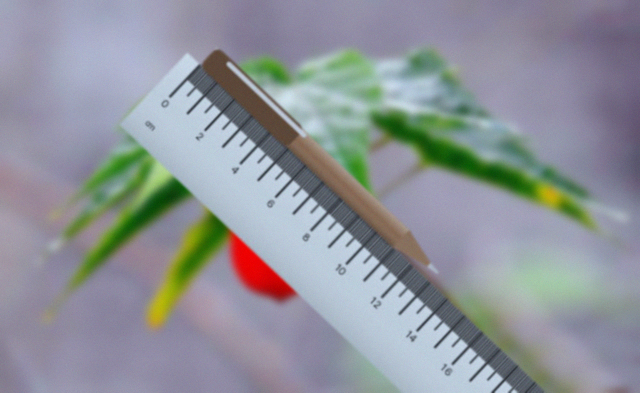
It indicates **13** cm
